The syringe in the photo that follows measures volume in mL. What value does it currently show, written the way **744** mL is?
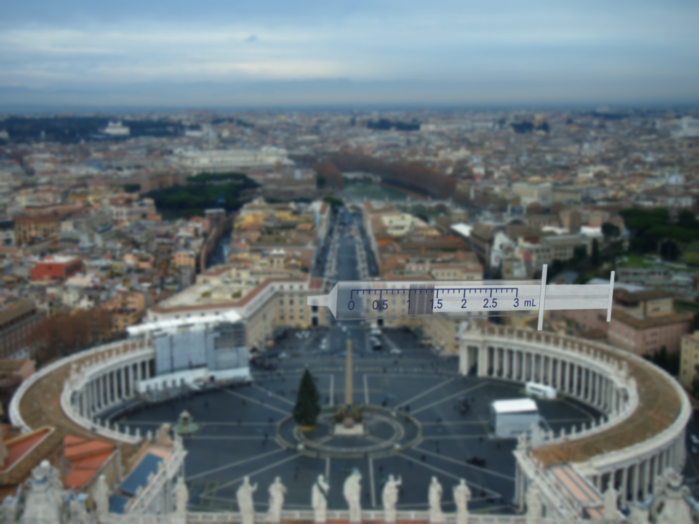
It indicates **1** mL
